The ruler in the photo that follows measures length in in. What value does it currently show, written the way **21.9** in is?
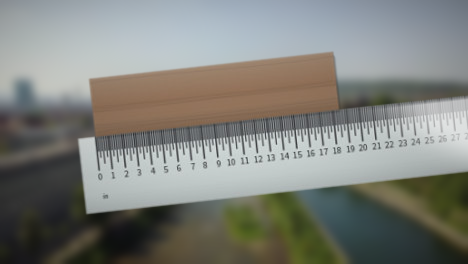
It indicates **18.5** in
